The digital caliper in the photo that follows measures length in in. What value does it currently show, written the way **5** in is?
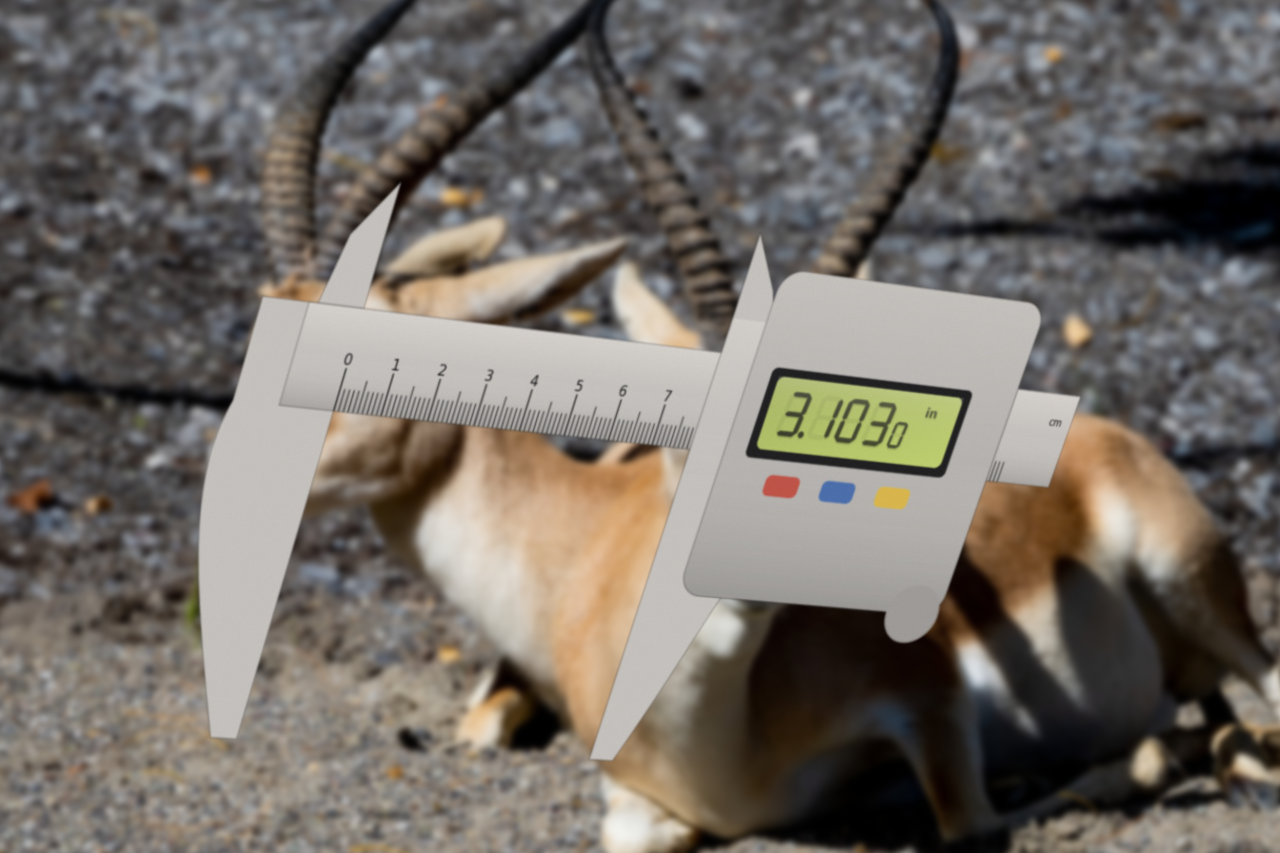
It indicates **3.1030** in
